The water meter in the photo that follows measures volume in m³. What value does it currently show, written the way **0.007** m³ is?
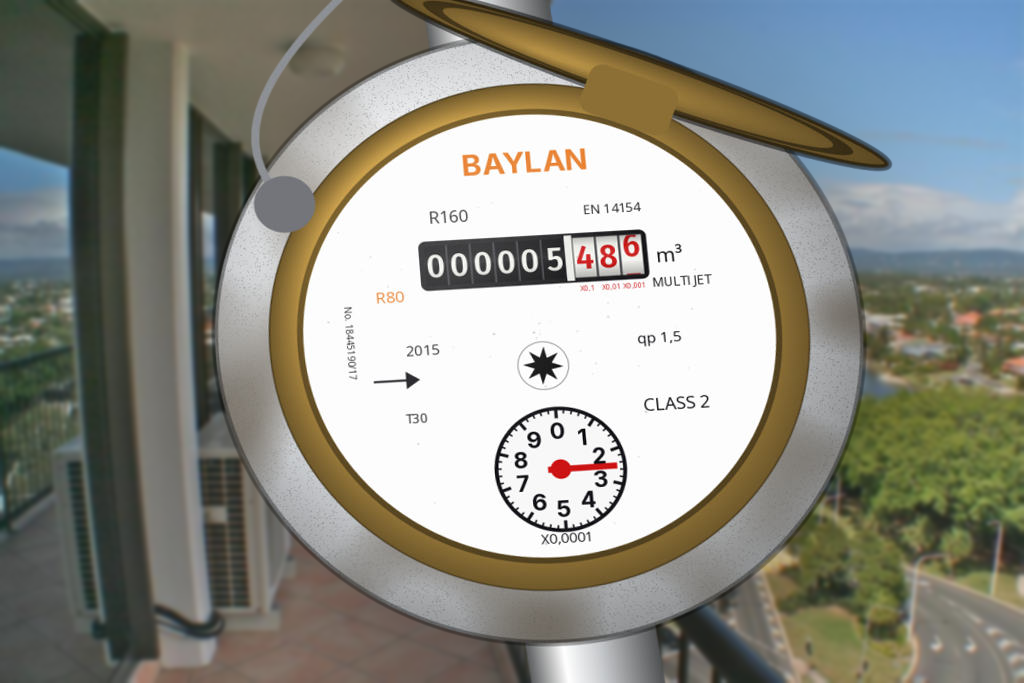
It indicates **5.4862** m³
